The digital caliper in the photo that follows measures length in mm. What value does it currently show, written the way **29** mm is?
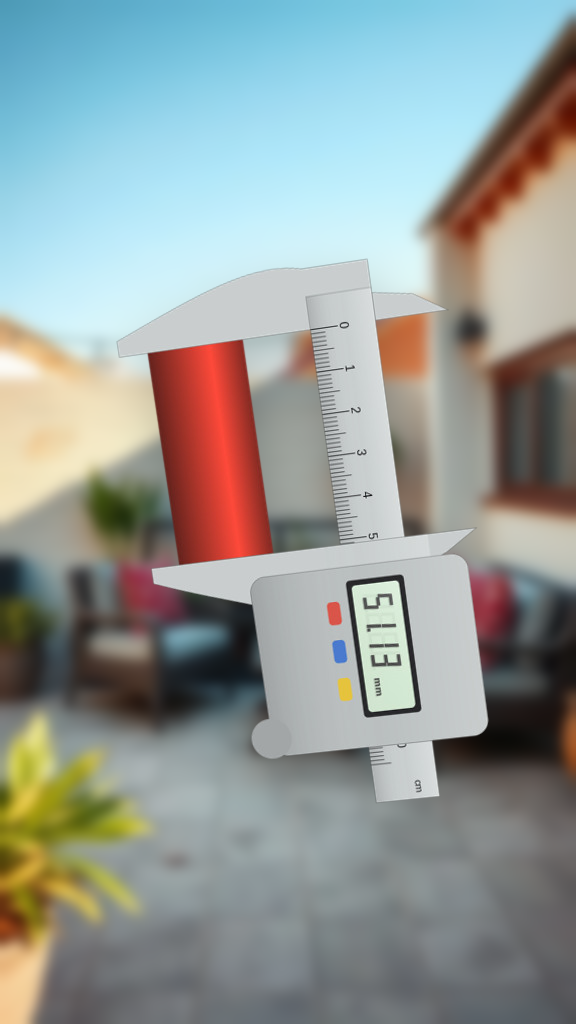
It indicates **51.13** mm
